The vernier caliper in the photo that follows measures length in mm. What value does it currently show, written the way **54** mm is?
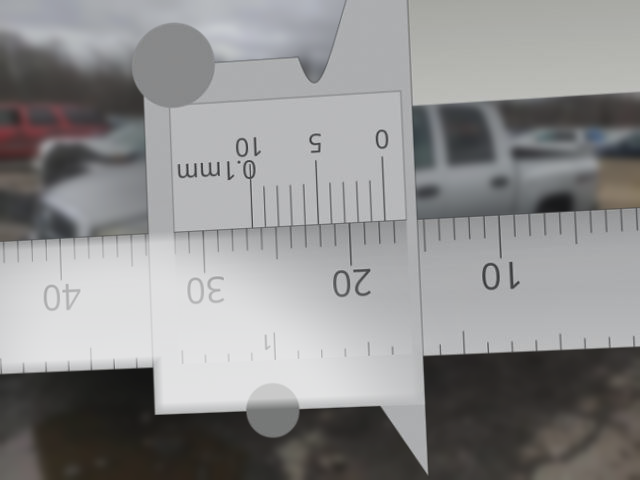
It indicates **17.6** mm
